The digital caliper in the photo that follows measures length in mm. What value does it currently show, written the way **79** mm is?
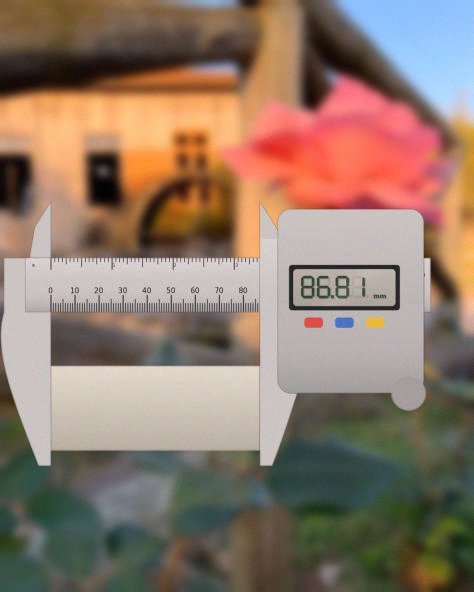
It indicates **86.81** mm
